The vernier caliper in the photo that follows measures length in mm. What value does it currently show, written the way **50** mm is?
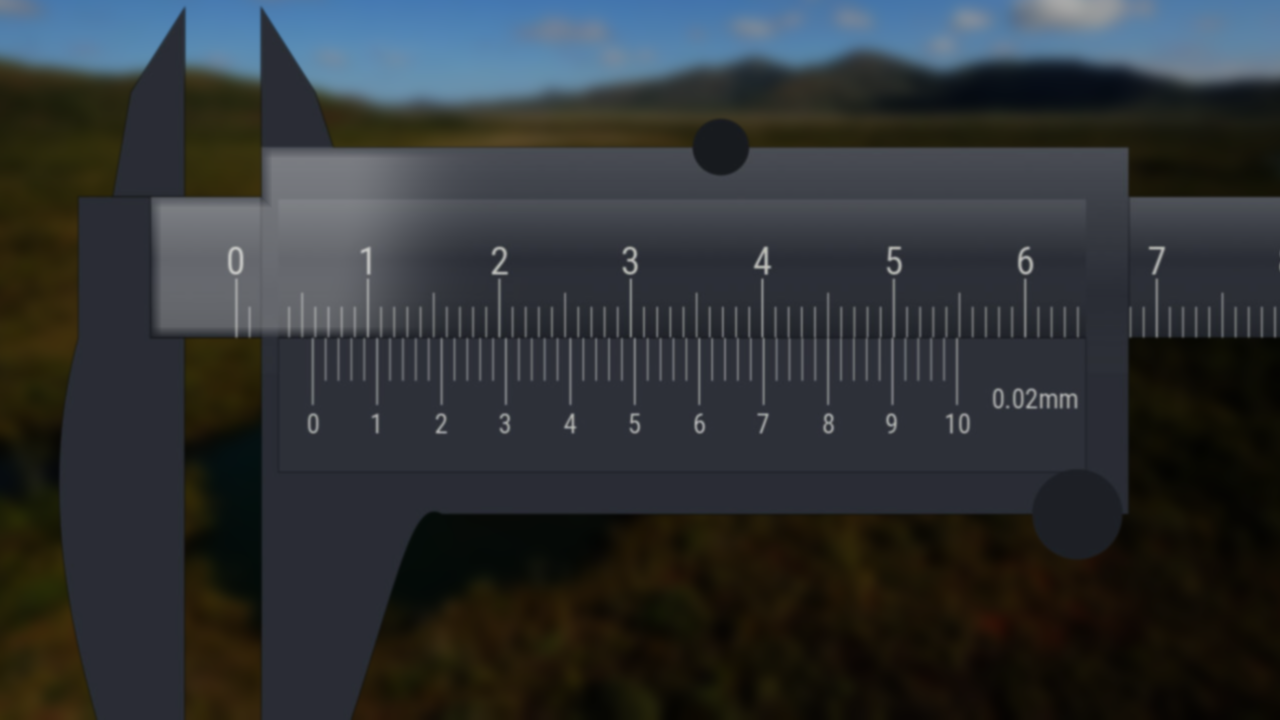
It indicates **5.8** mm
